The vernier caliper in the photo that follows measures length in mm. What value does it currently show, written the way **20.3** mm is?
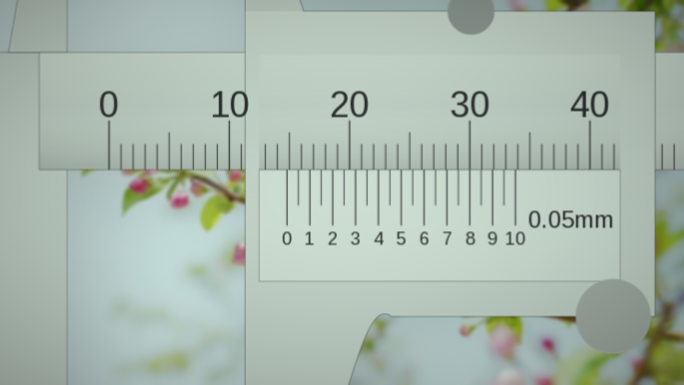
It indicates **14.8** mm
